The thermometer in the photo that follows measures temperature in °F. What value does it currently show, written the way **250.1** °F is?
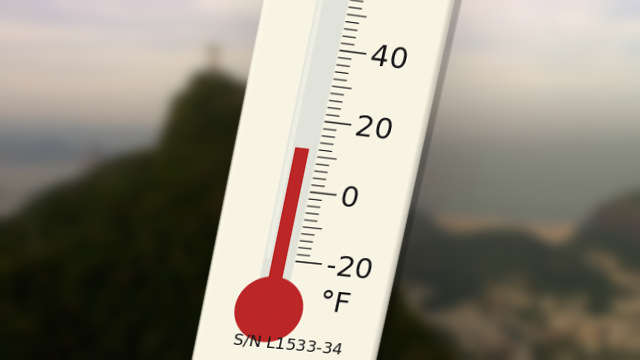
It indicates **12** °F
